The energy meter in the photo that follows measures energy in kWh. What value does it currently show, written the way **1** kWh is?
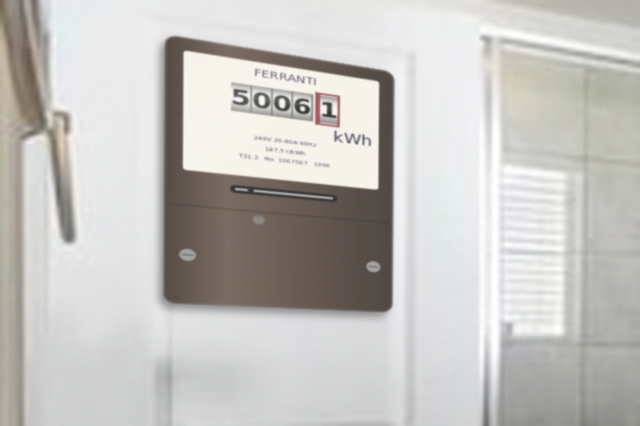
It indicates **5006.1** kWh
